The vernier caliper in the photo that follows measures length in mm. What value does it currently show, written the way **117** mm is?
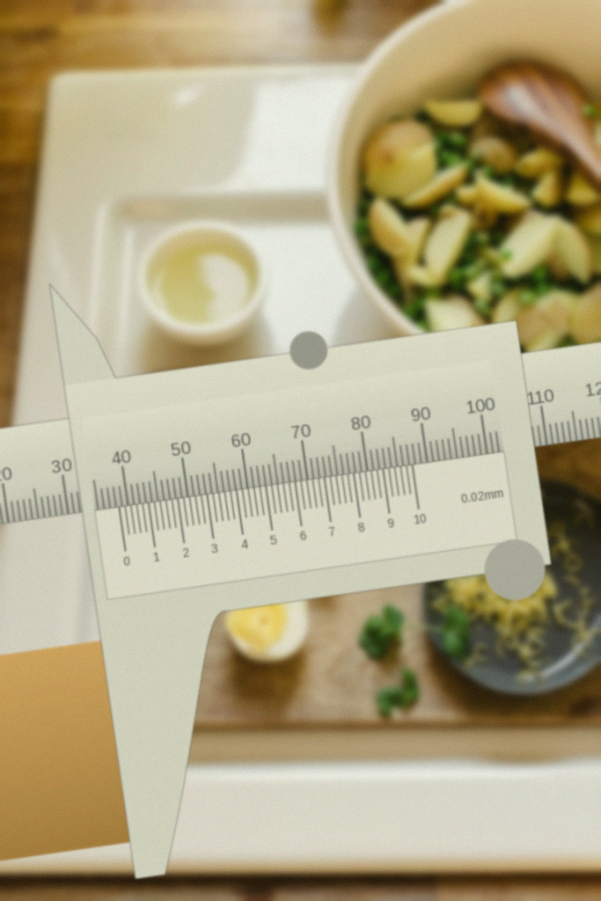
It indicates **38.5** mm
